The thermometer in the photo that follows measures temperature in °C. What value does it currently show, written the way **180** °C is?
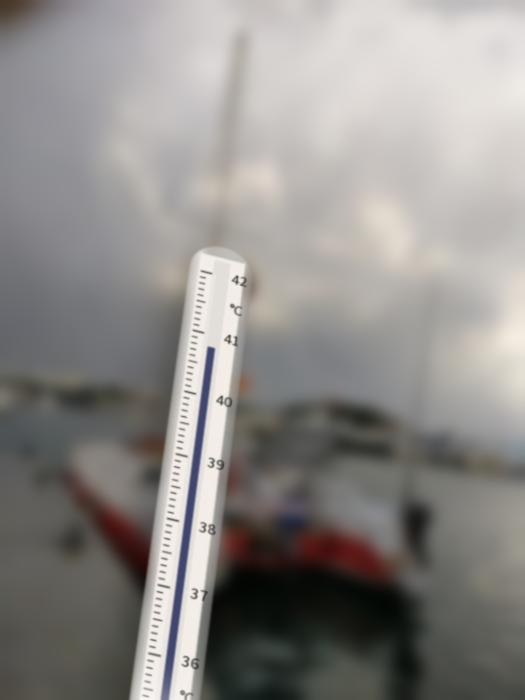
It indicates **40.8** °C
